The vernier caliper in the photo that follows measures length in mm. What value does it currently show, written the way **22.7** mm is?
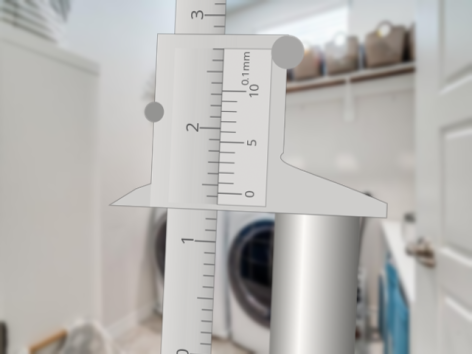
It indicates **14.3** mm
